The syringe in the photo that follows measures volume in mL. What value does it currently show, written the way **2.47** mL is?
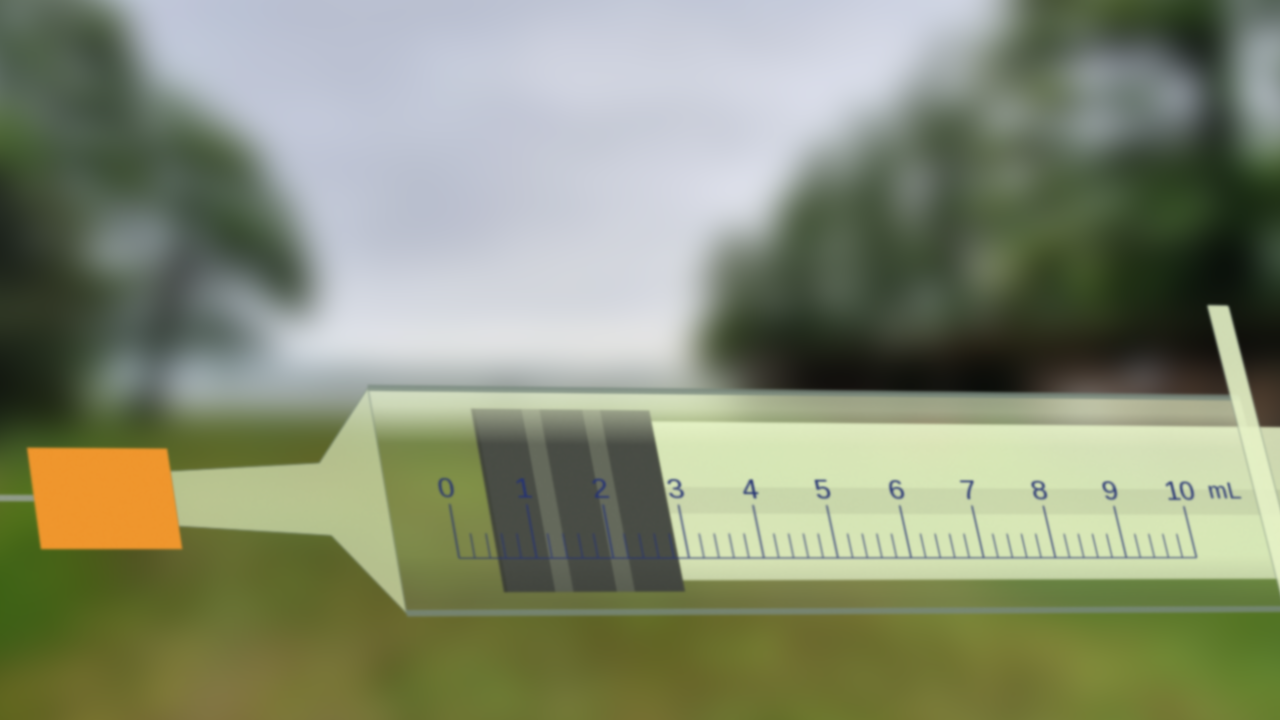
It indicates **0.5** mL
